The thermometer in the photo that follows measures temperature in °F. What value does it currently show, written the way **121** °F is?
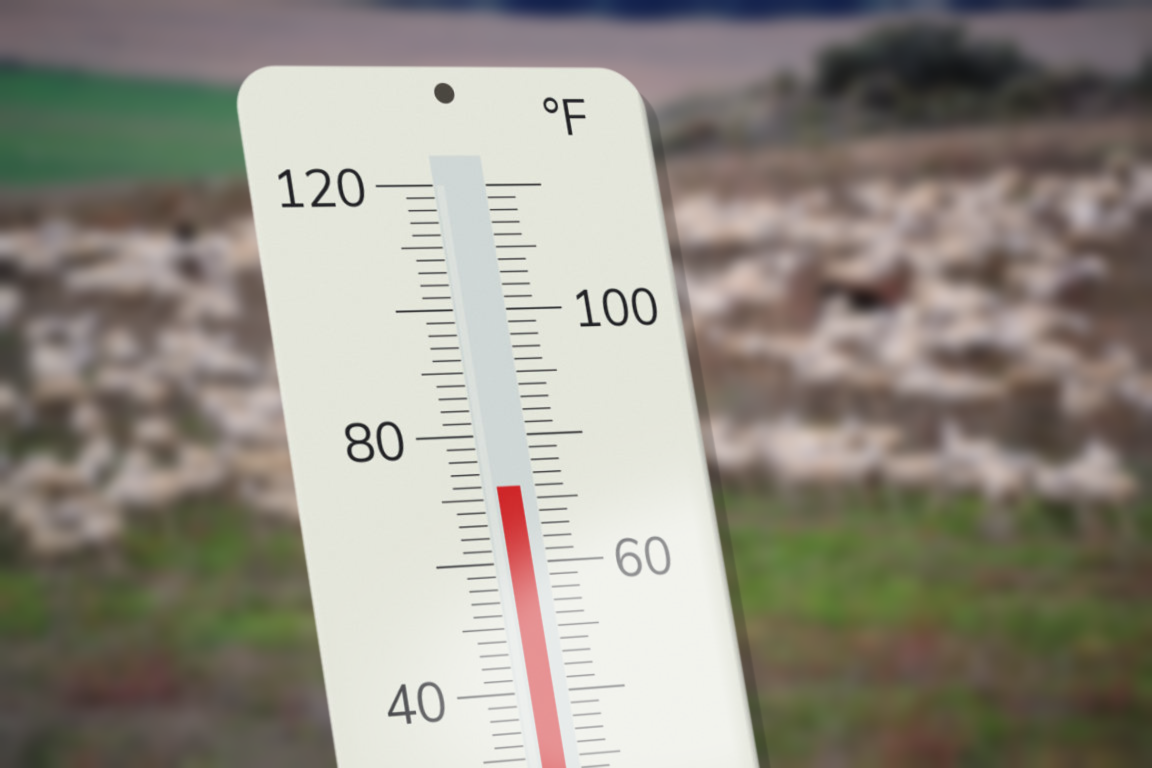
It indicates **72** °F
